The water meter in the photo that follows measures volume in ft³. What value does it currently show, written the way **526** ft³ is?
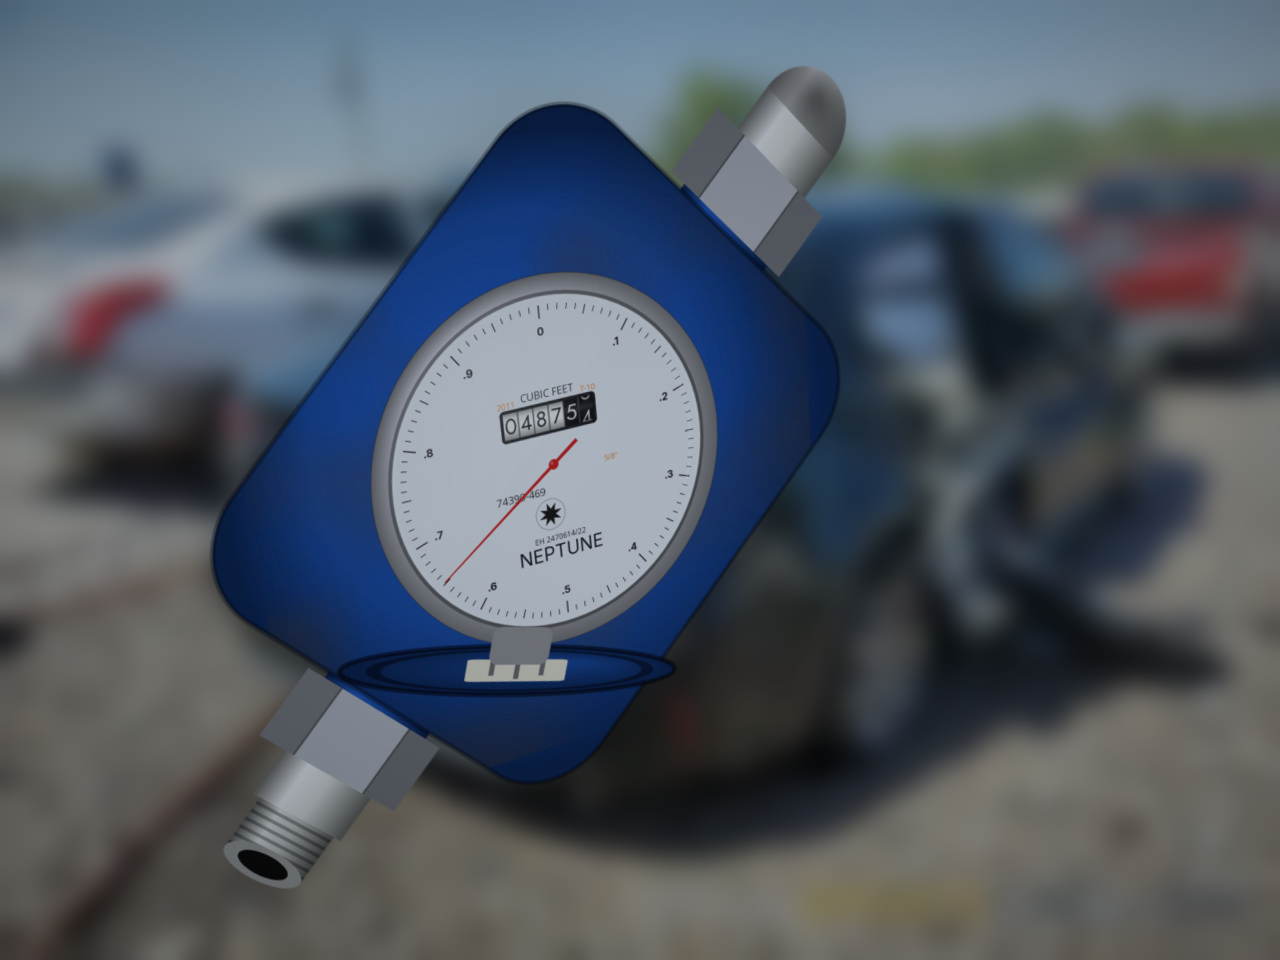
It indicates **48753.65** ft³
